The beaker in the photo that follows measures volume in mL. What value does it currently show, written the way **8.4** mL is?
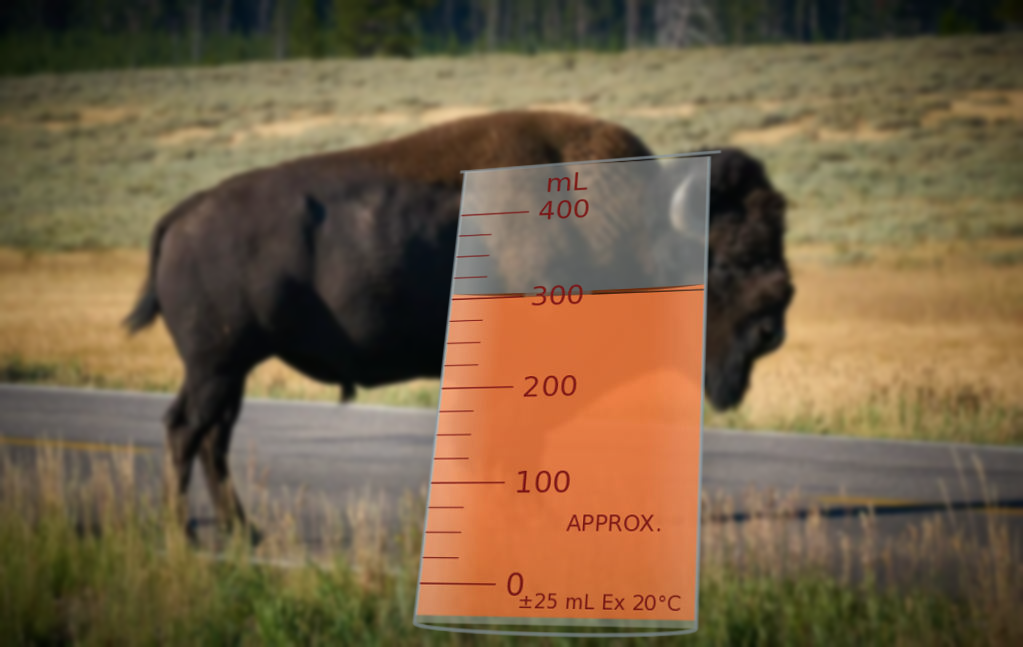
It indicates **300** mL
